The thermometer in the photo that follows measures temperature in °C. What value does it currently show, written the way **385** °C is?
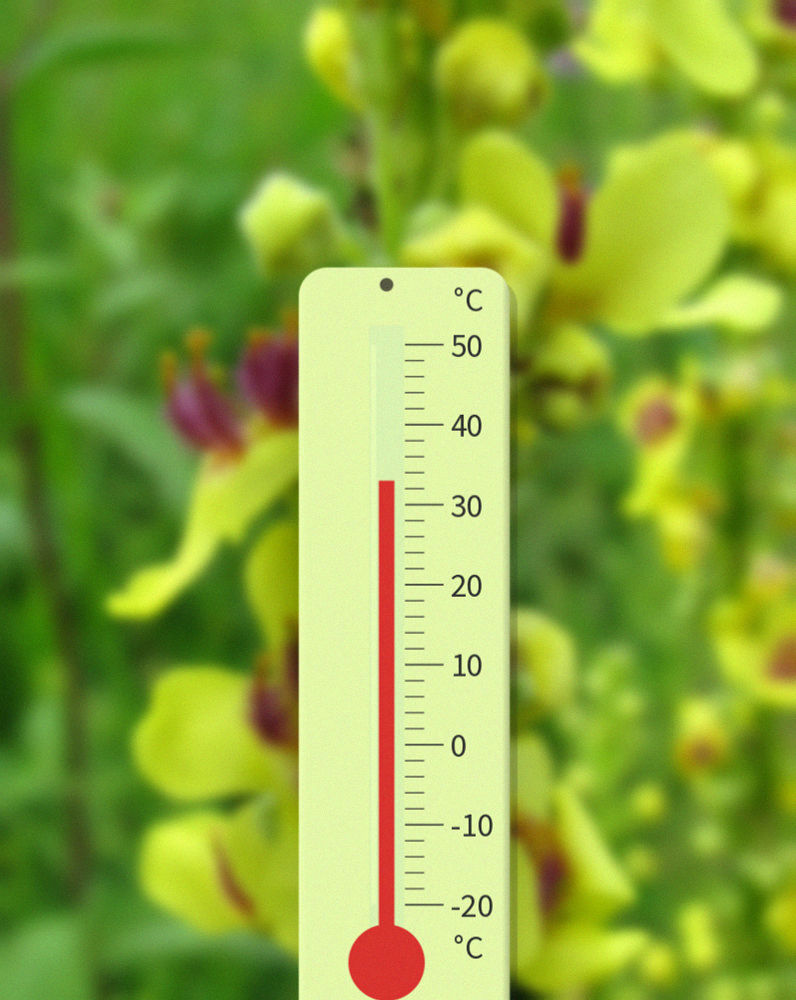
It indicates **33** °C
